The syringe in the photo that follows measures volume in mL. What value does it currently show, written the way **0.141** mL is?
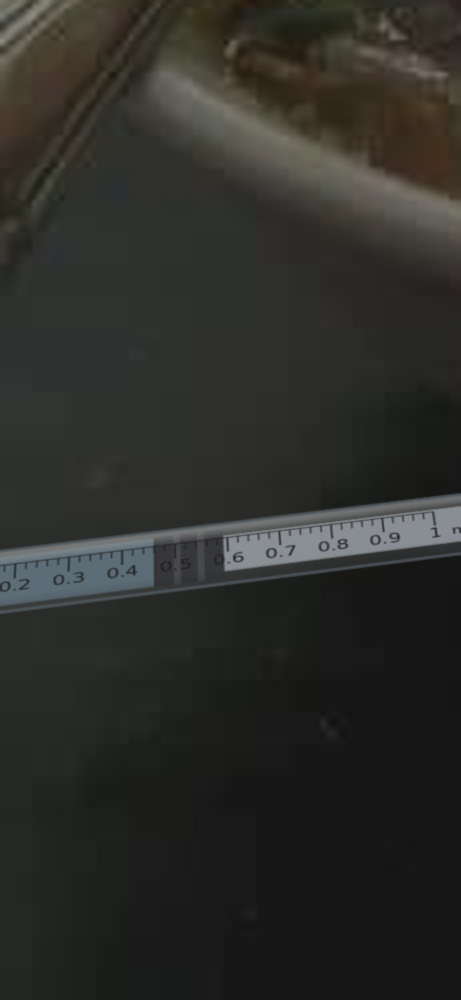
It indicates **0.46** mL
